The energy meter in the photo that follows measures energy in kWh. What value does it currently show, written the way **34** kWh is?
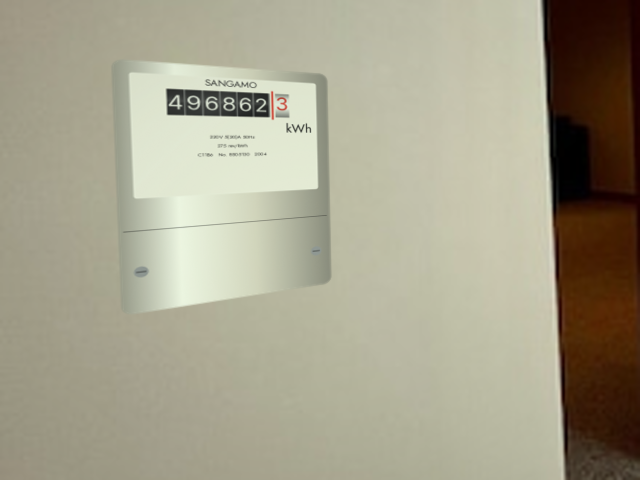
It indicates **496862.3** kWh
